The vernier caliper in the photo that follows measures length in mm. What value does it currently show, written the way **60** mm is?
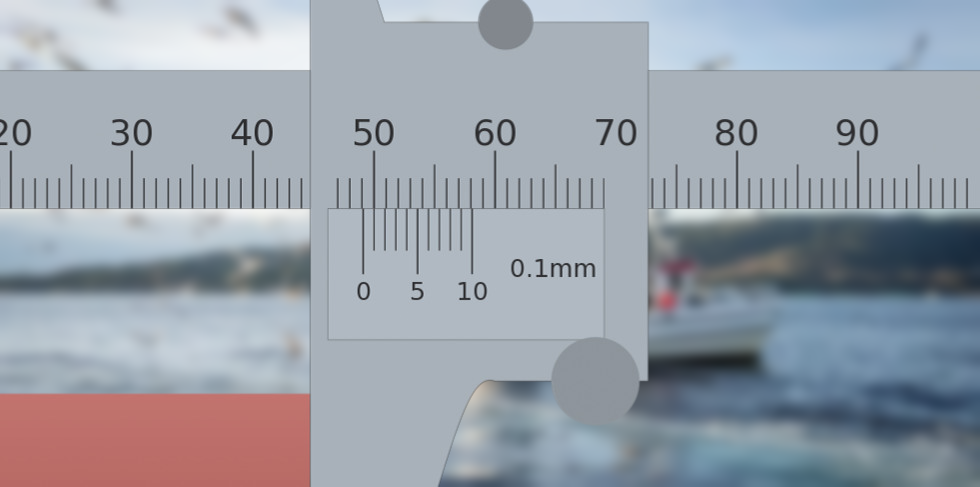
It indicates **49.1** mm
